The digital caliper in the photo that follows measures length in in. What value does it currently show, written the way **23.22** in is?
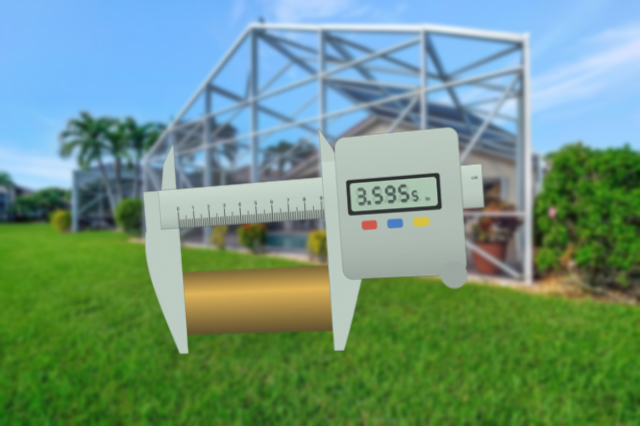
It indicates **3.5955** in
